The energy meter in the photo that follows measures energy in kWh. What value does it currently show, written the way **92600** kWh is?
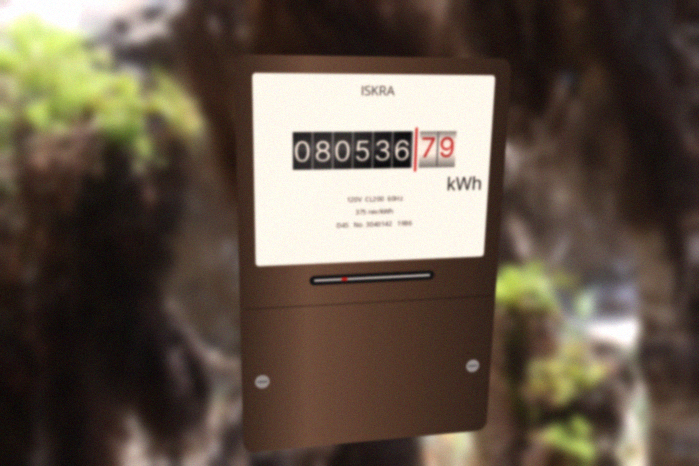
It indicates **80536.79** kWh
